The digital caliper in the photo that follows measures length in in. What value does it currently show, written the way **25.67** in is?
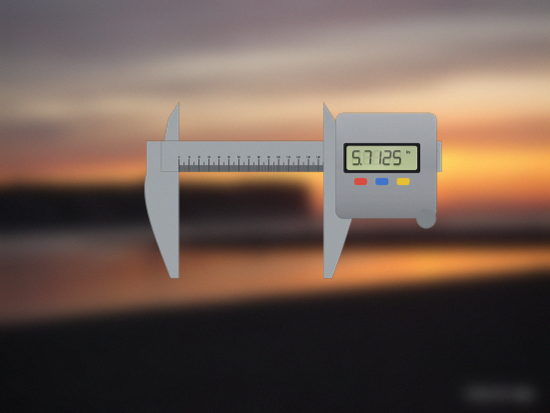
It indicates **5.7125** in
